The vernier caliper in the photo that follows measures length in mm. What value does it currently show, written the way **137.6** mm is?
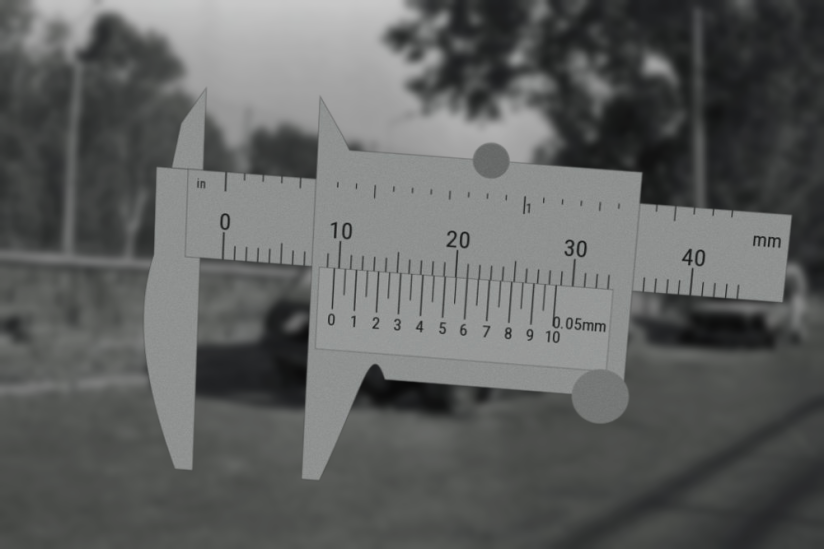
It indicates **9.6** mm
